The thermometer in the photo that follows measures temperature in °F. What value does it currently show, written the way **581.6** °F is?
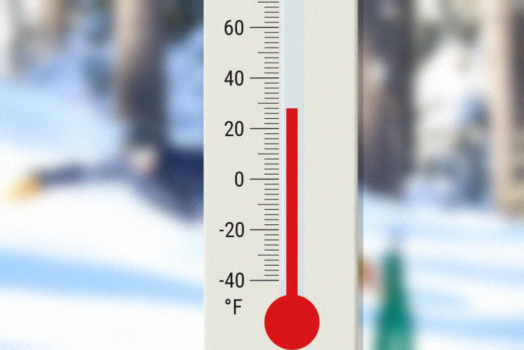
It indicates **28** °F
